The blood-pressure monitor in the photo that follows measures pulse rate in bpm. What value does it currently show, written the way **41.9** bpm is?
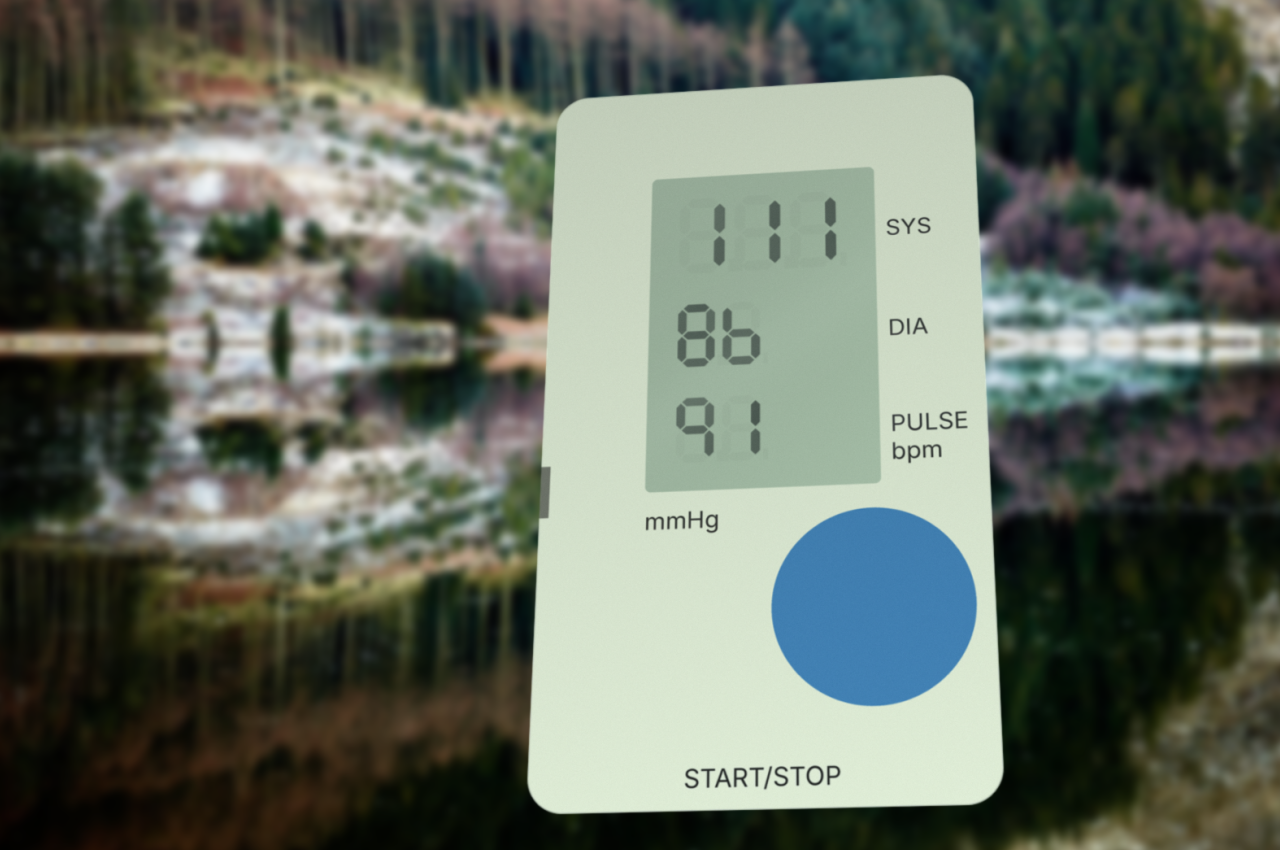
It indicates **91** bpm
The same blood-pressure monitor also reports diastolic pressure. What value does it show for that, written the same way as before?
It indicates **86** mmHg
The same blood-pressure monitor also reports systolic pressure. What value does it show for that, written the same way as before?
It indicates **111** mmHg
